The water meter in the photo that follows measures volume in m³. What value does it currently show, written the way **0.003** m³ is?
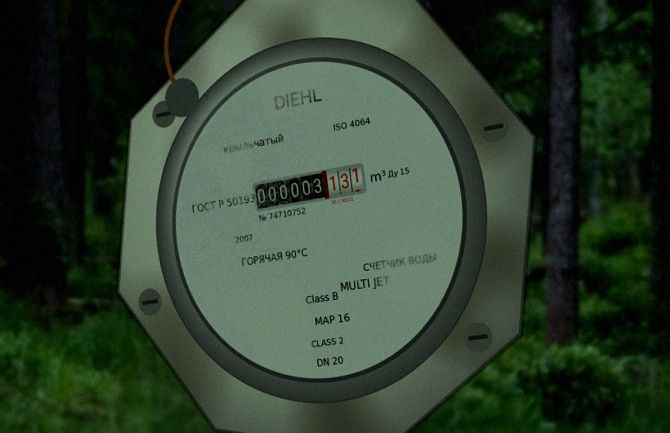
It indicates **3.131** m³
